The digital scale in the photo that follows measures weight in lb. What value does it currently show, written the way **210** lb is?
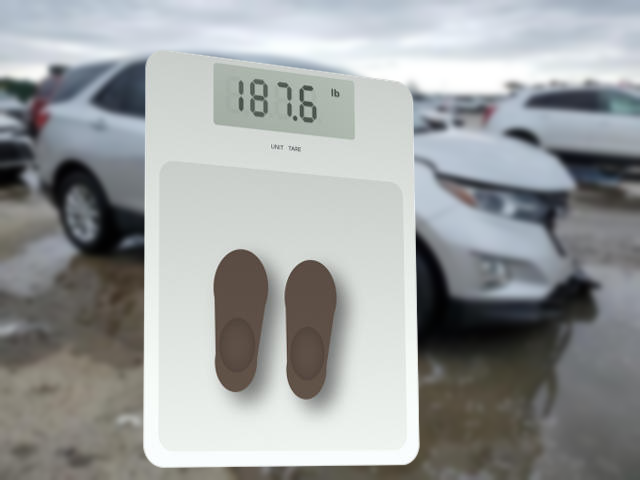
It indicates **187.6** lb
